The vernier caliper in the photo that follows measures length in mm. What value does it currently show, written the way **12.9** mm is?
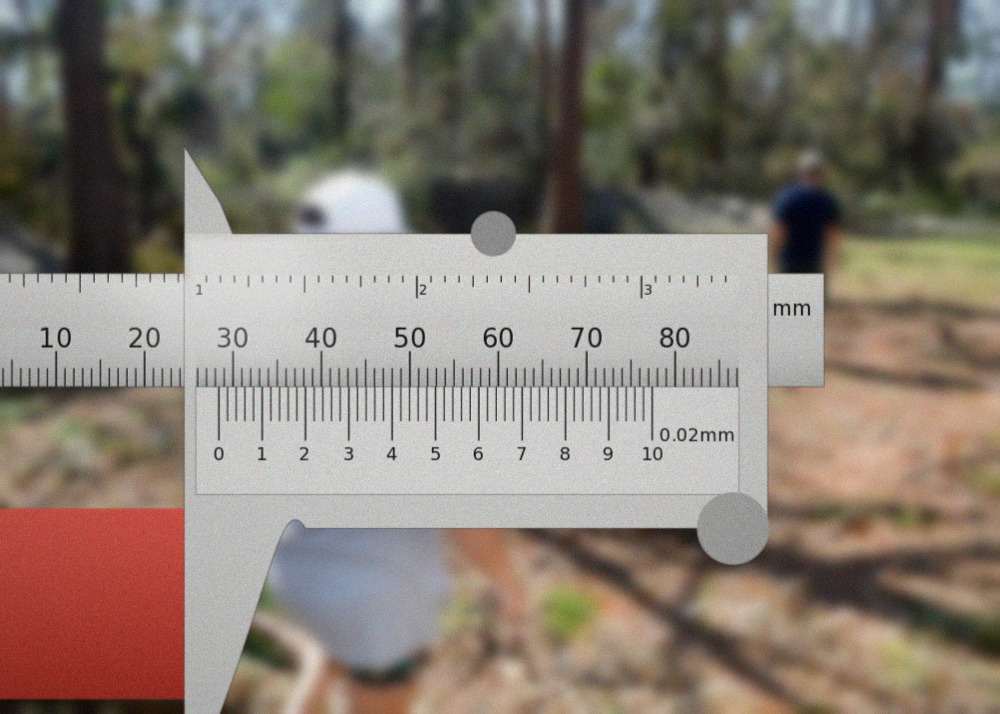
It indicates **28.4** mm
